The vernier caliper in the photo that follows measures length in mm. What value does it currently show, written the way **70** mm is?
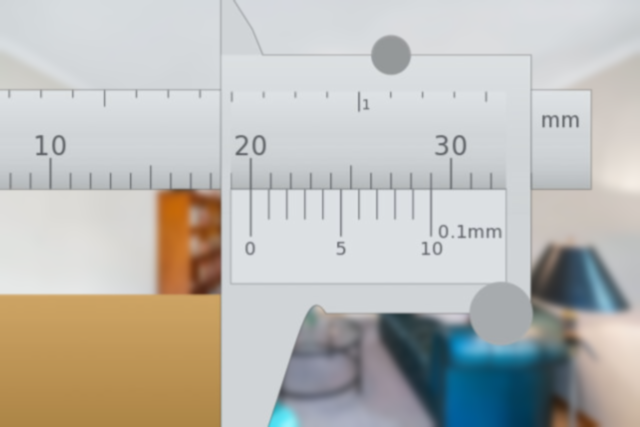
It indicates **20.0** mm
